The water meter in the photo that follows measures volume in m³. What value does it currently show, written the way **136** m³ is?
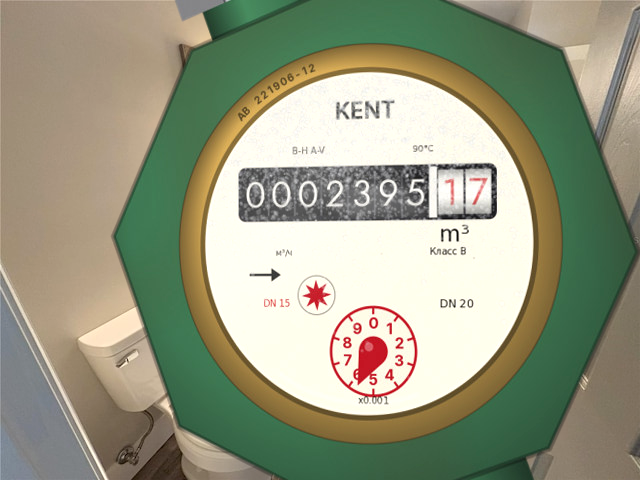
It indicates **2395.175** m³
